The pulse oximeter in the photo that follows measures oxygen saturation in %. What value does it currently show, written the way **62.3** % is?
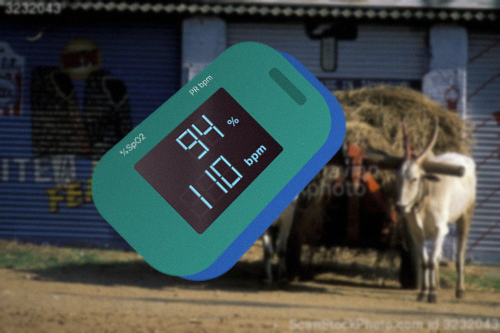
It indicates **94** %
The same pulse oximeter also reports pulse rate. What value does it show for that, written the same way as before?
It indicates **110** bpm
